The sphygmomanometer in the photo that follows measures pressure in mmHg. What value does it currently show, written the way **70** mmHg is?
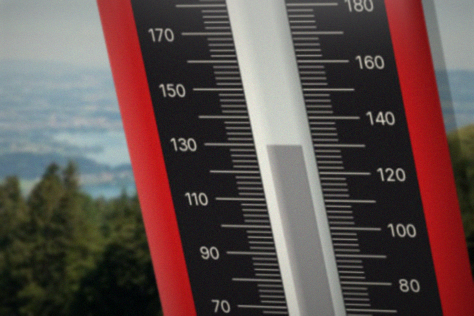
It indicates **130** mmHg
